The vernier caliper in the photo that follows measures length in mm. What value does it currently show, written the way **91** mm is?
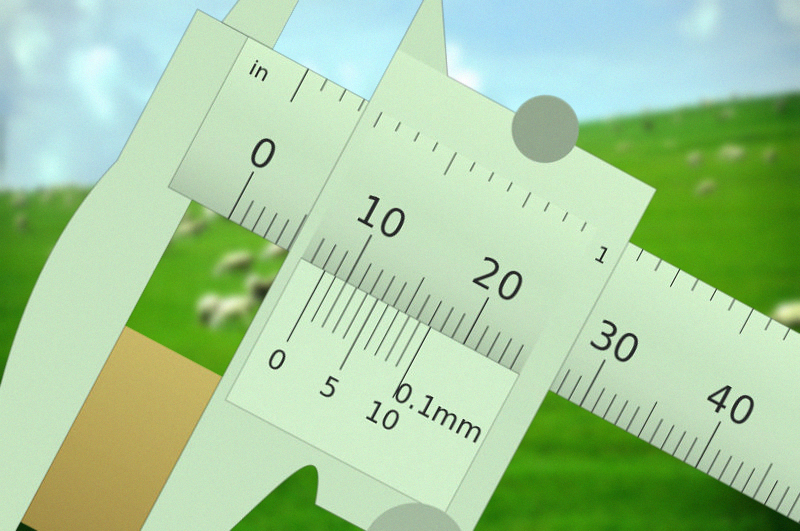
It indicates **8.2** mm
